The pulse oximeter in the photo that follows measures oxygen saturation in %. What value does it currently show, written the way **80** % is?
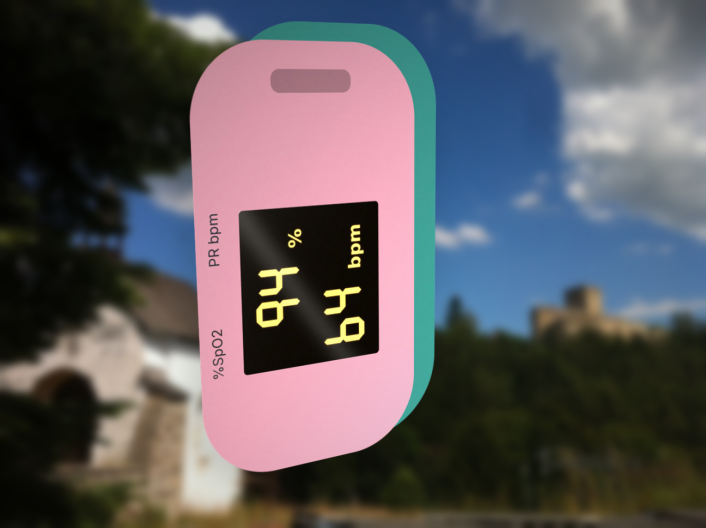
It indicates **94** %
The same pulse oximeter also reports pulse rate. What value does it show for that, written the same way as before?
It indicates **64** bpm
